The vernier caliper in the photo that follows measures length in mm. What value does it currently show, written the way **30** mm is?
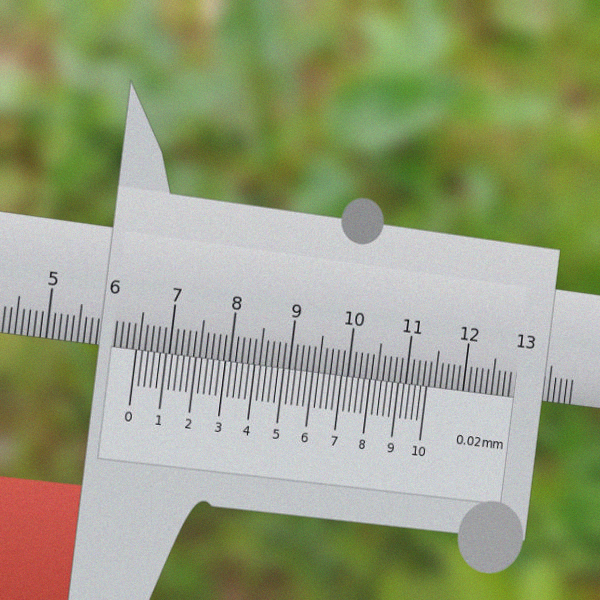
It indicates **64.6** mm
